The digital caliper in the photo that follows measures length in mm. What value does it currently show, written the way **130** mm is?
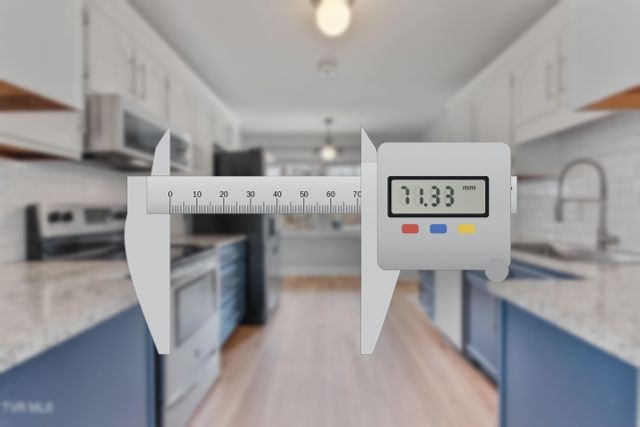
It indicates **71.33** mm
